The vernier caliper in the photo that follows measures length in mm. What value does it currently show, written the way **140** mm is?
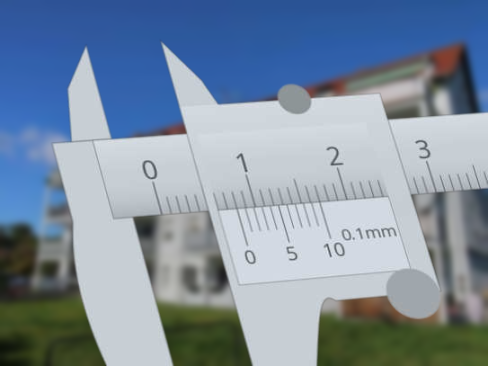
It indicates **8.0** mm
